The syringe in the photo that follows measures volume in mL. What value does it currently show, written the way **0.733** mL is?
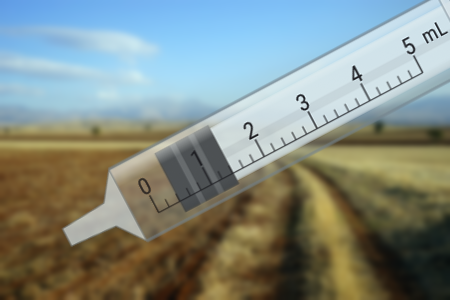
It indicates **0.4** mL
